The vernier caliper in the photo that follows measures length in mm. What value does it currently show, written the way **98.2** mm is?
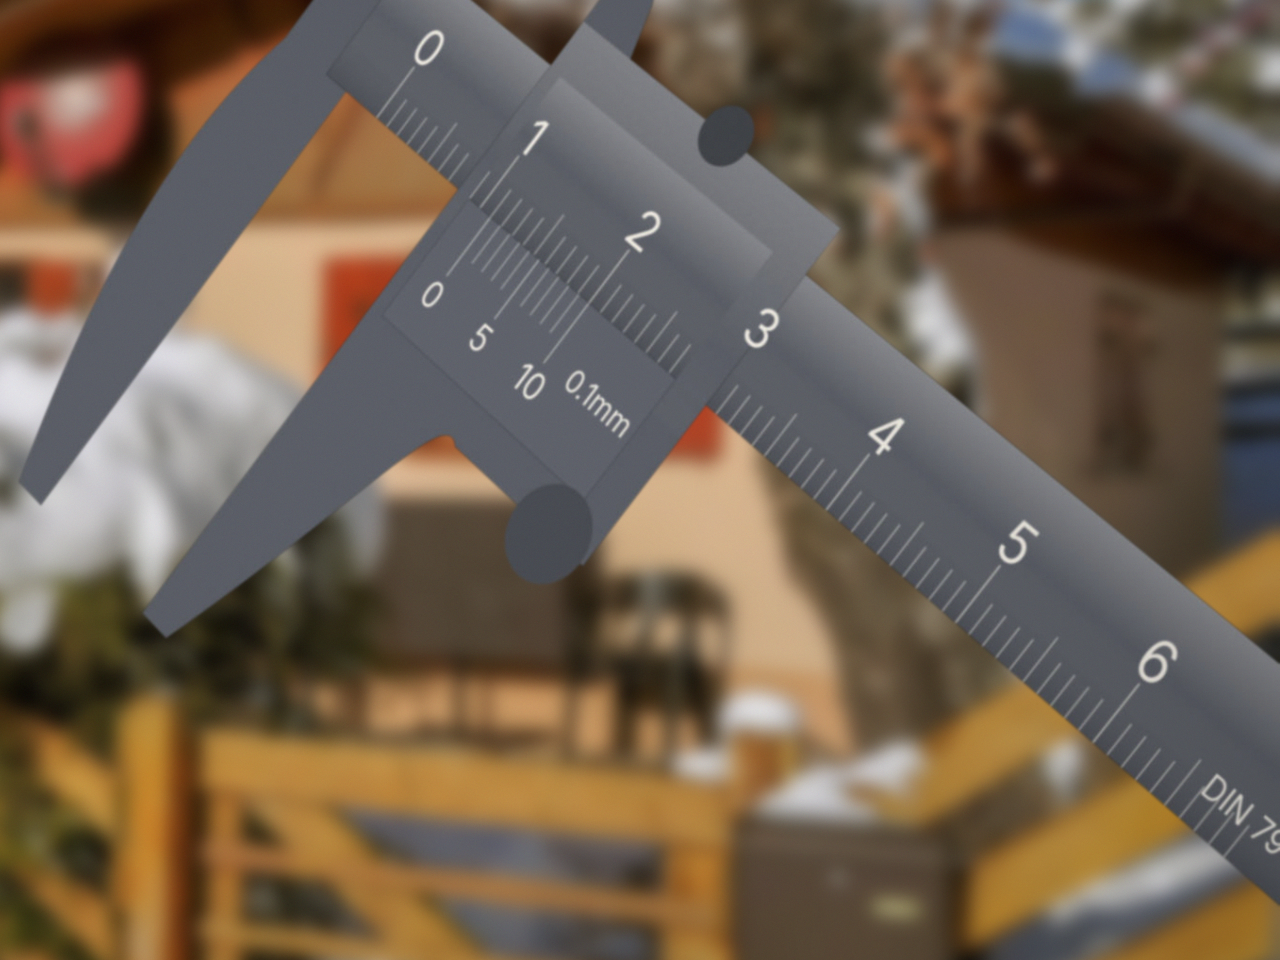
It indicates **11.0** mm
